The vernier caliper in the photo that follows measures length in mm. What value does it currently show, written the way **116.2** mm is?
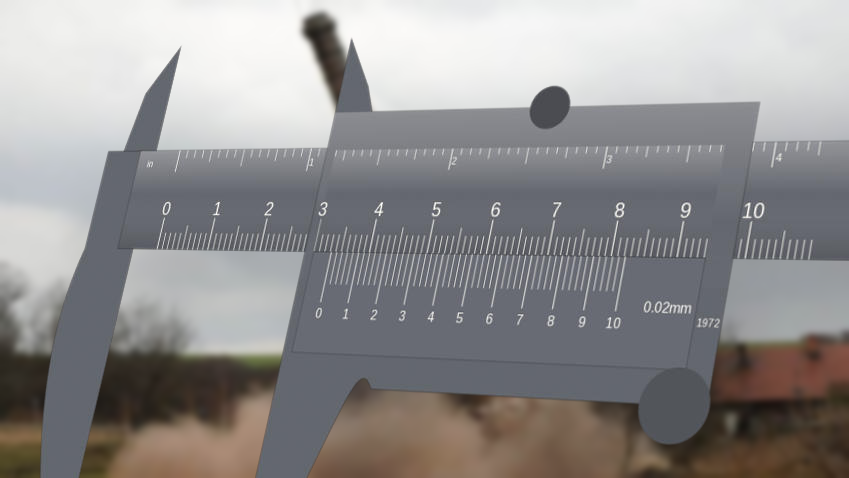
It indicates **33.2** mm
